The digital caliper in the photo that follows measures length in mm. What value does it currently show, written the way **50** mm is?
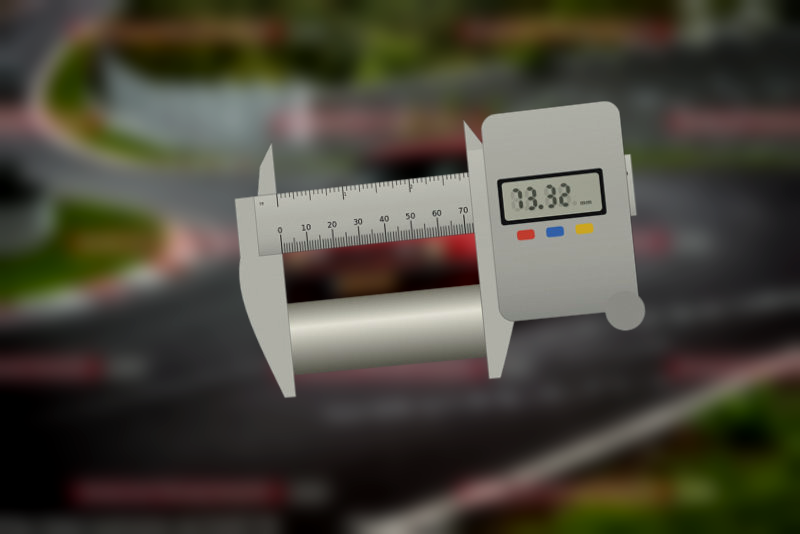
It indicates **73.32** mm
